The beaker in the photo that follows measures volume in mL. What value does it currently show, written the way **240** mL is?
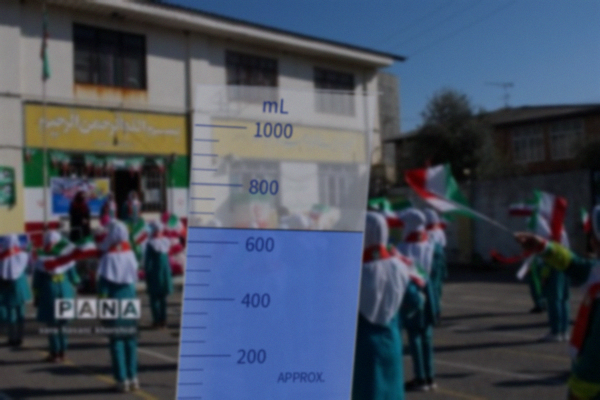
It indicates **650** mL
